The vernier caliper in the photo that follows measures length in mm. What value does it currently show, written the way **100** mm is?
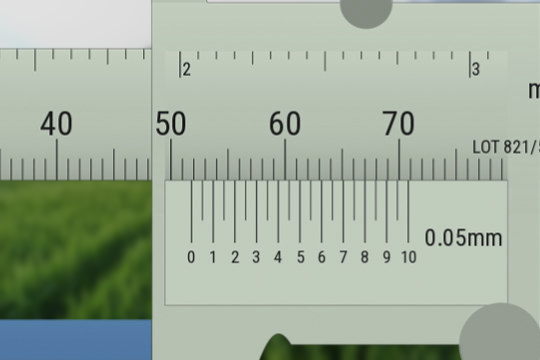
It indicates **51.8** mm
